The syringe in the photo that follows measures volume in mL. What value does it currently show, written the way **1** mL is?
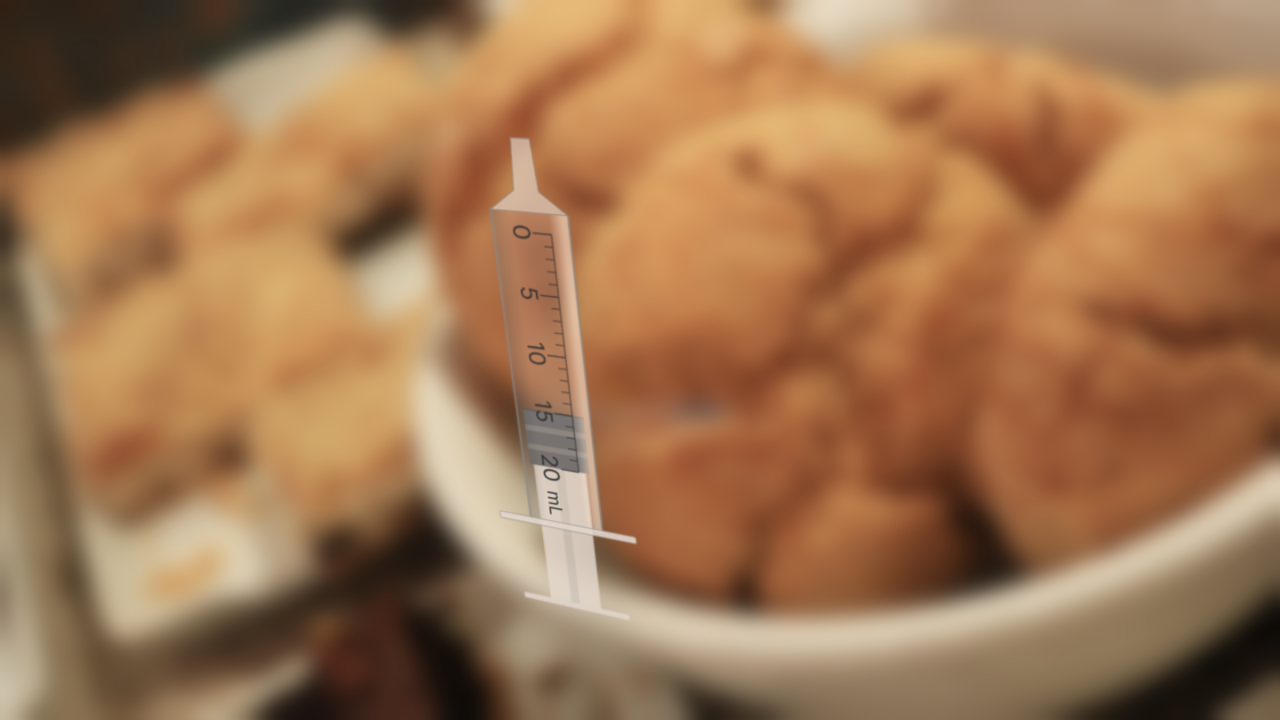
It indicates **15** mL
